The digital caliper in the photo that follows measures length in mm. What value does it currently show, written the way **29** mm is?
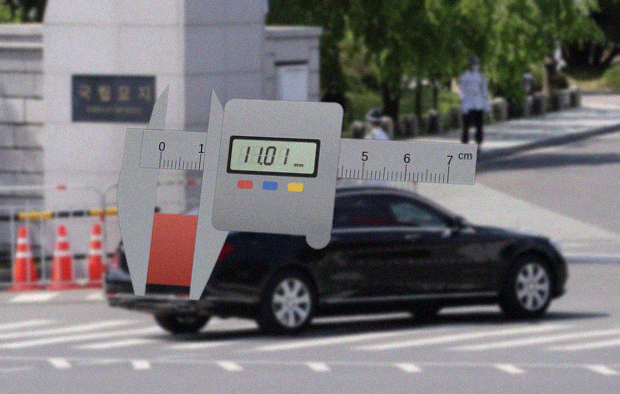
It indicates **11.01** mm
